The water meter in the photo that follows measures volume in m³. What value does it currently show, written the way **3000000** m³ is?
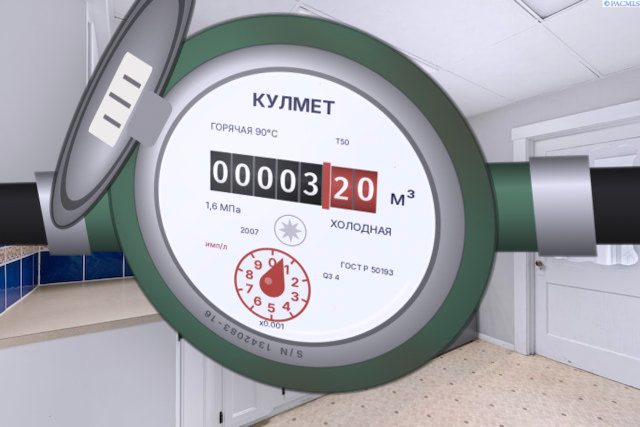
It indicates **3.200** m³
